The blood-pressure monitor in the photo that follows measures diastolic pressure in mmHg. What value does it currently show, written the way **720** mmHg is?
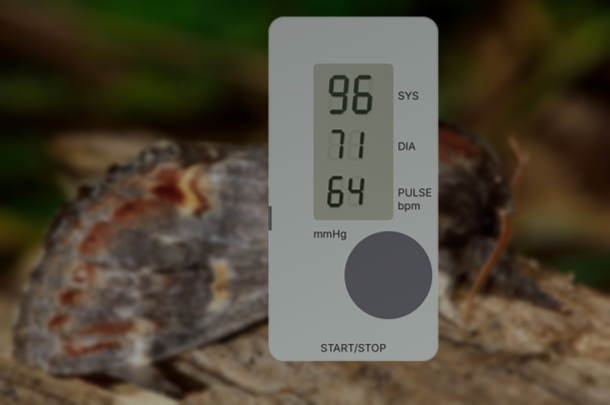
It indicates **71** mmHg
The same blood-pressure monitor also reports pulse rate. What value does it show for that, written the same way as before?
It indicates **64** bpm
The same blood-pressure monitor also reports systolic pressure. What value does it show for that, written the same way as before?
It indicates **96** mmHg
